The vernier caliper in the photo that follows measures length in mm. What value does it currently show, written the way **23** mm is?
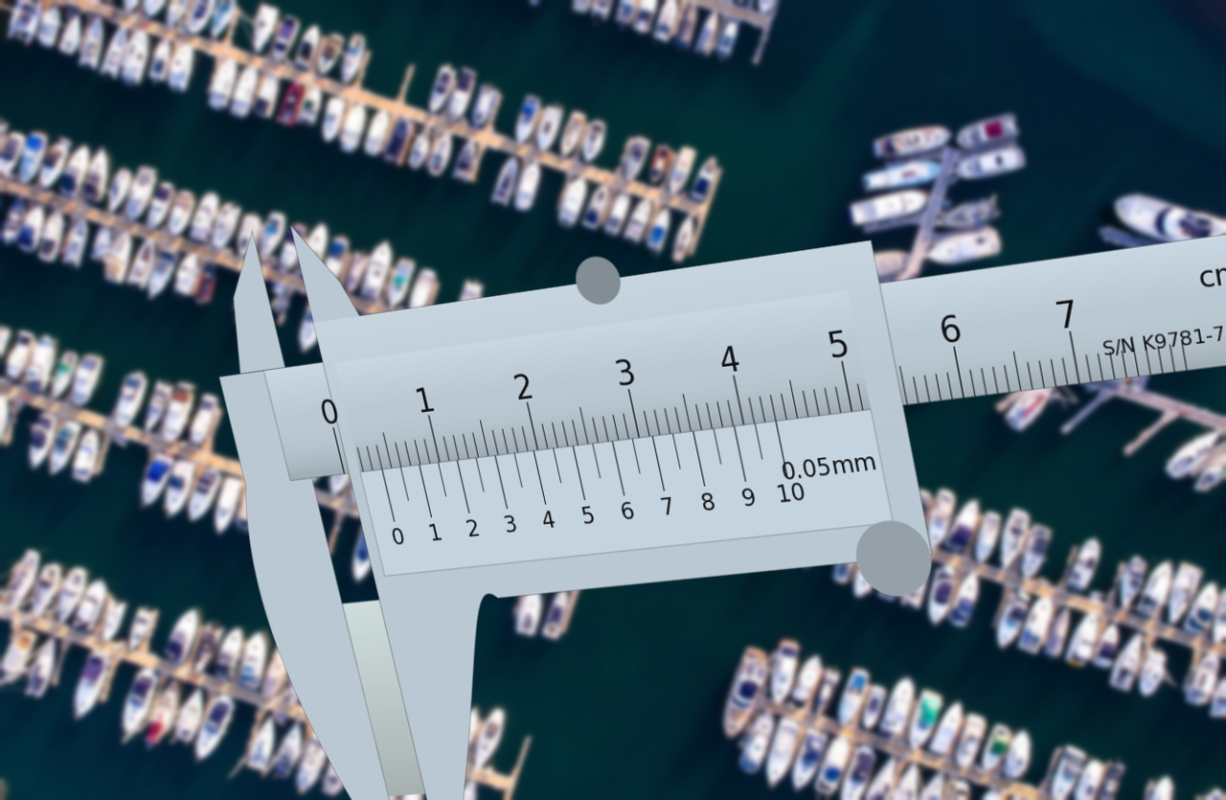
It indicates **4.0** mm
